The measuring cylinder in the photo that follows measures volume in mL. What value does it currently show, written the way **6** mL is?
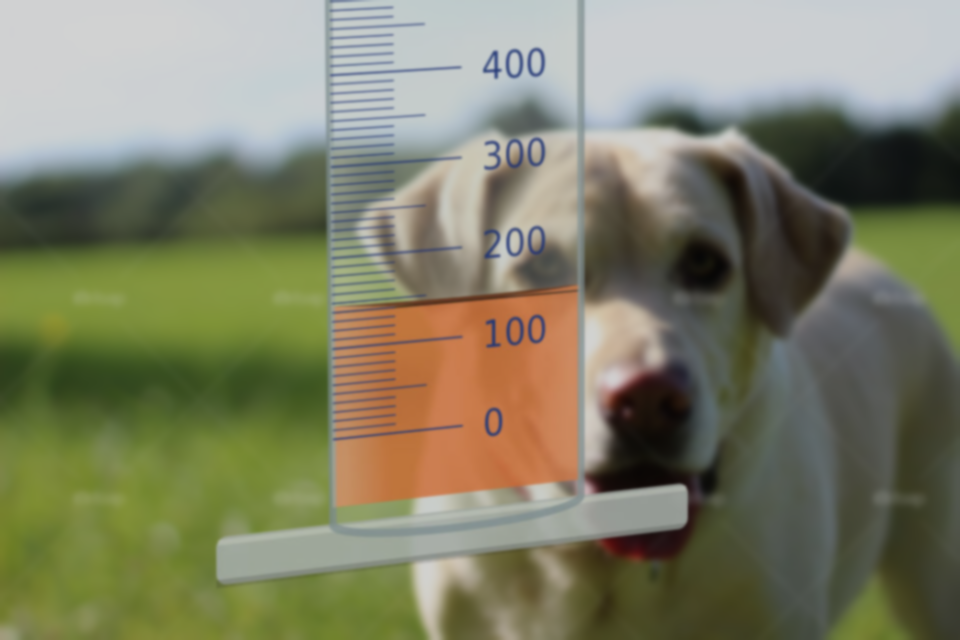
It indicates **140** mL
